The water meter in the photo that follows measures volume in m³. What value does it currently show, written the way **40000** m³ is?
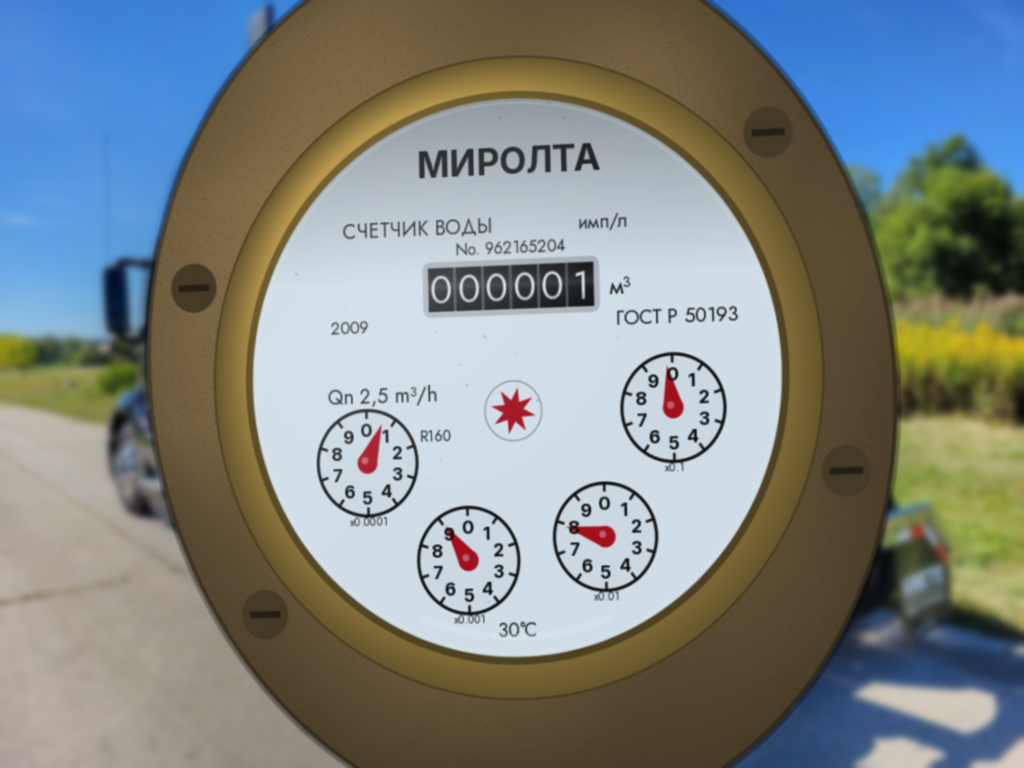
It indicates **0.9790** m³
